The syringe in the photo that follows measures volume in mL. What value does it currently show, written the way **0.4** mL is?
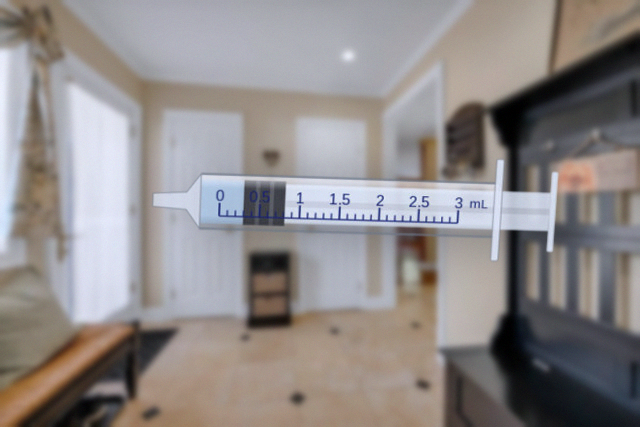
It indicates **0.3** mL
